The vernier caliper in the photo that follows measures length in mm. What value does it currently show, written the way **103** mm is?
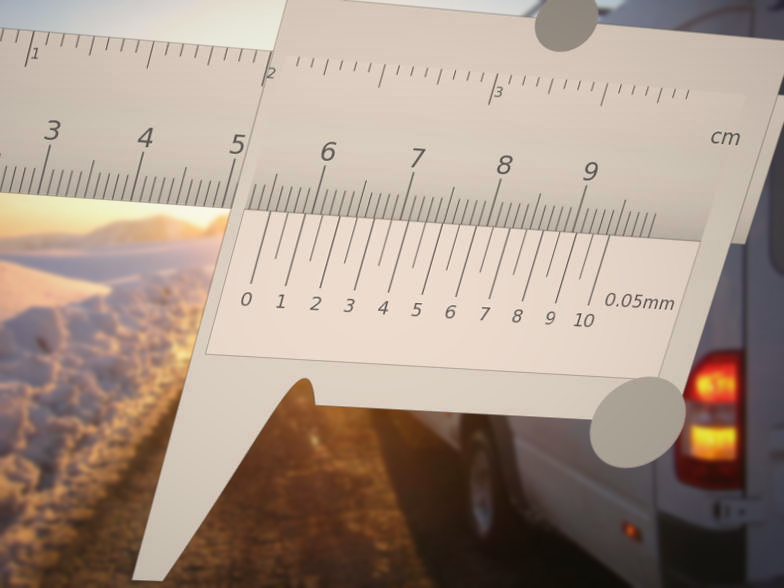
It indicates **55.4** mm
